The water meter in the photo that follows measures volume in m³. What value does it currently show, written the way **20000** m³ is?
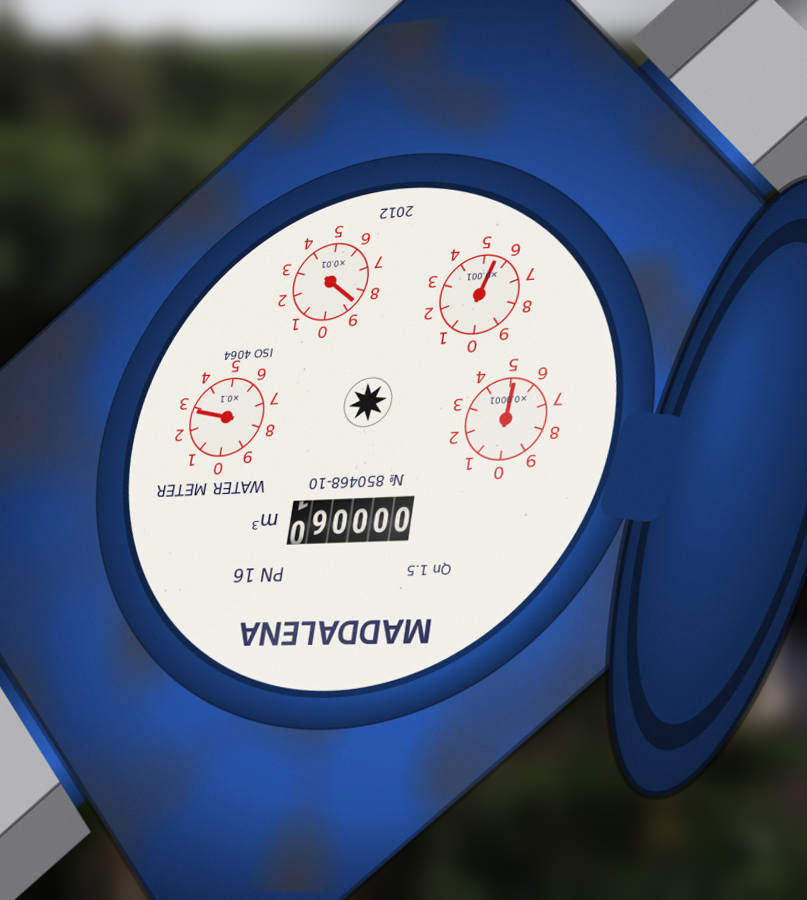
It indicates **60.2855** m³
